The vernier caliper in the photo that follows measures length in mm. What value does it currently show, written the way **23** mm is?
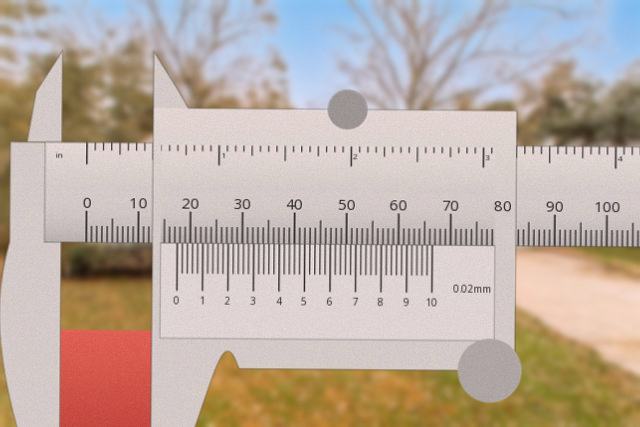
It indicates **17.5** mm
